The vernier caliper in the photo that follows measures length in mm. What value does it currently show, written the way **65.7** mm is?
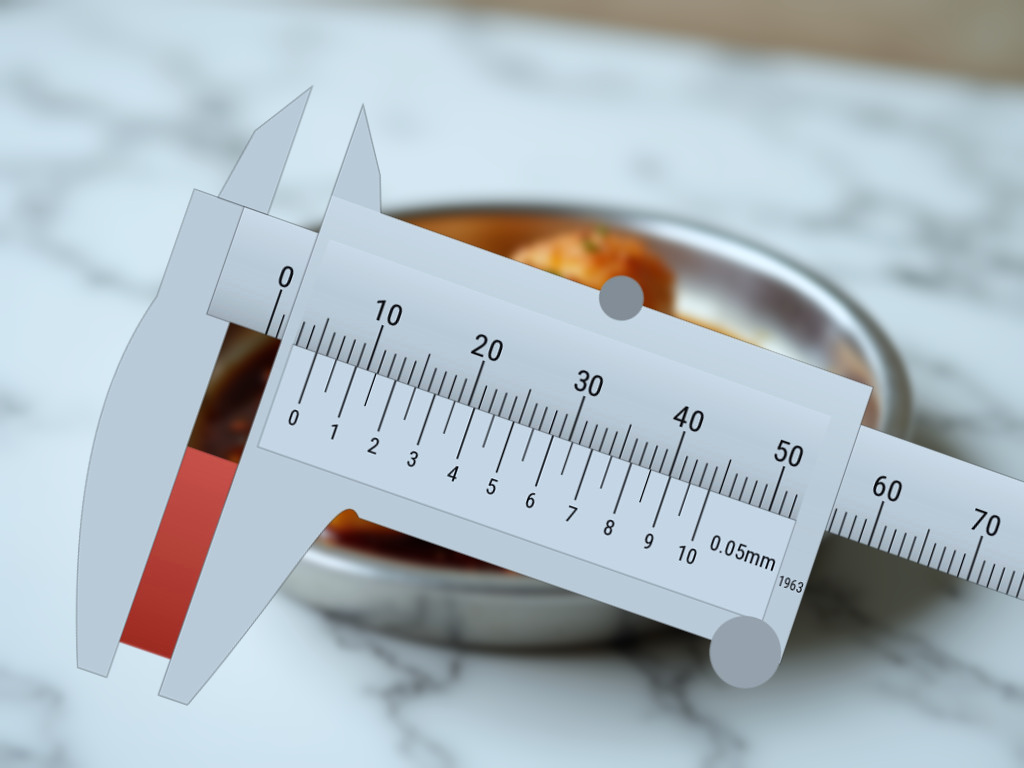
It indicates **5.0** mm
